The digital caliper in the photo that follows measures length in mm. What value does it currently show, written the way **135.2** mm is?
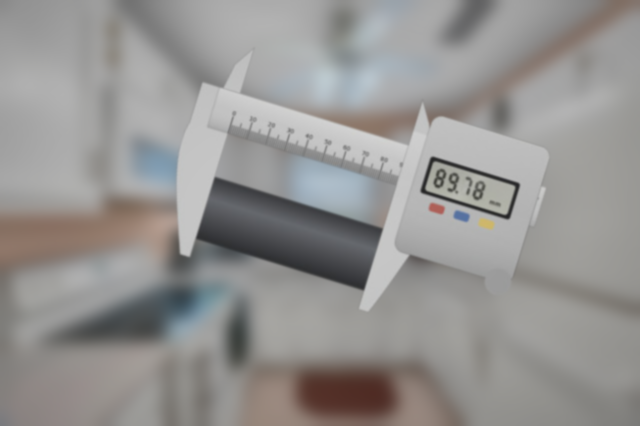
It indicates **89.78** mm
